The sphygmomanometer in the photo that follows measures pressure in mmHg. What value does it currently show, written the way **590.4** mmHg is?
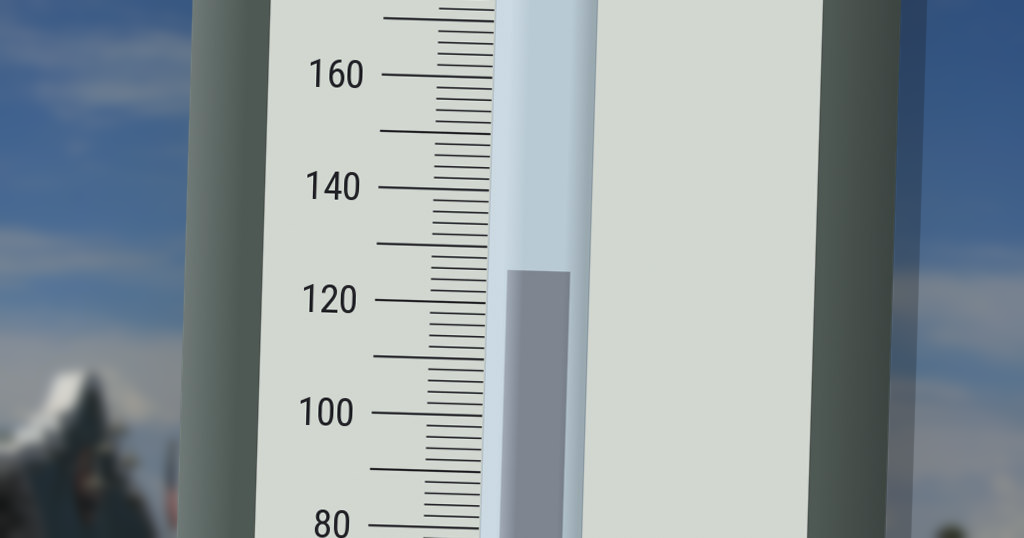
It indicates **126** mmHg
